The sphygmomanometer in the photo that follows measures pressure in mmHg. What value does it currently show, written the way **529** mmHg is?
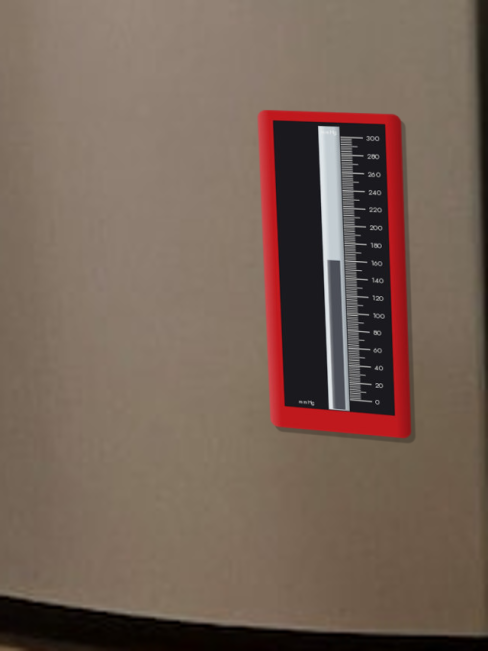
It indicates **160** mmHg
